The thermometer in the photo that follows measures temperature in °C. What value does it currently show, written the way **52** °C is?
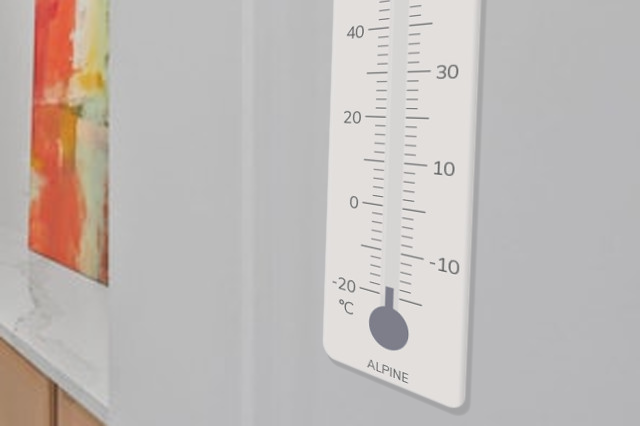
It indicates **-18** °C
